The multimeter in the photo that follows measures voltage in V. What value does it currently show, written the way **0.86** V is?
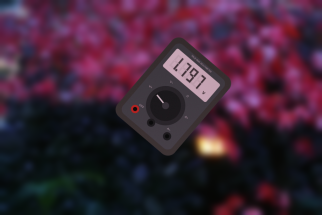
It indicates **1.797** V
